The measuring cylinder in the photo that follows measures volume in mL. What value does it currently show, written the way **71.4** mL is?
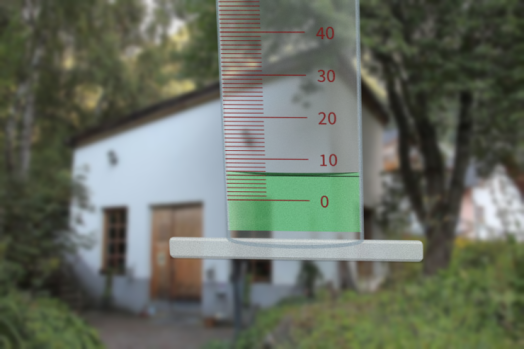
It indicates **6** mL
